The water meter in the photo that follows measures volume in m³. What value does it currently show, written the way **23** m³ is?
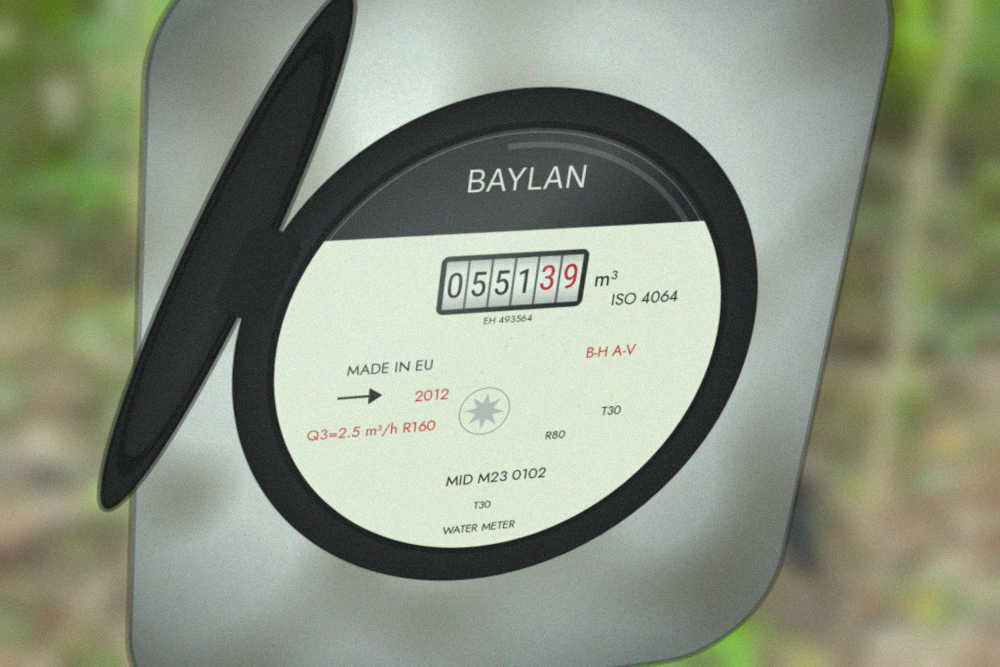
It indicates **551.39** m³
